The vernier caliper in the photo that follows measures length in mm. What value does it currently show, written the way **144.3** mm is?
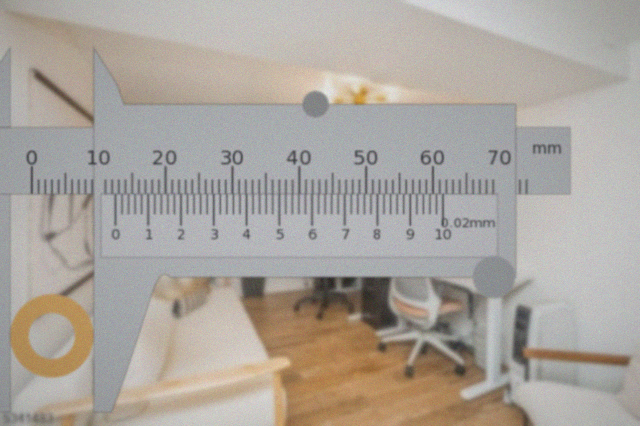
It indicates **12.5** mm
